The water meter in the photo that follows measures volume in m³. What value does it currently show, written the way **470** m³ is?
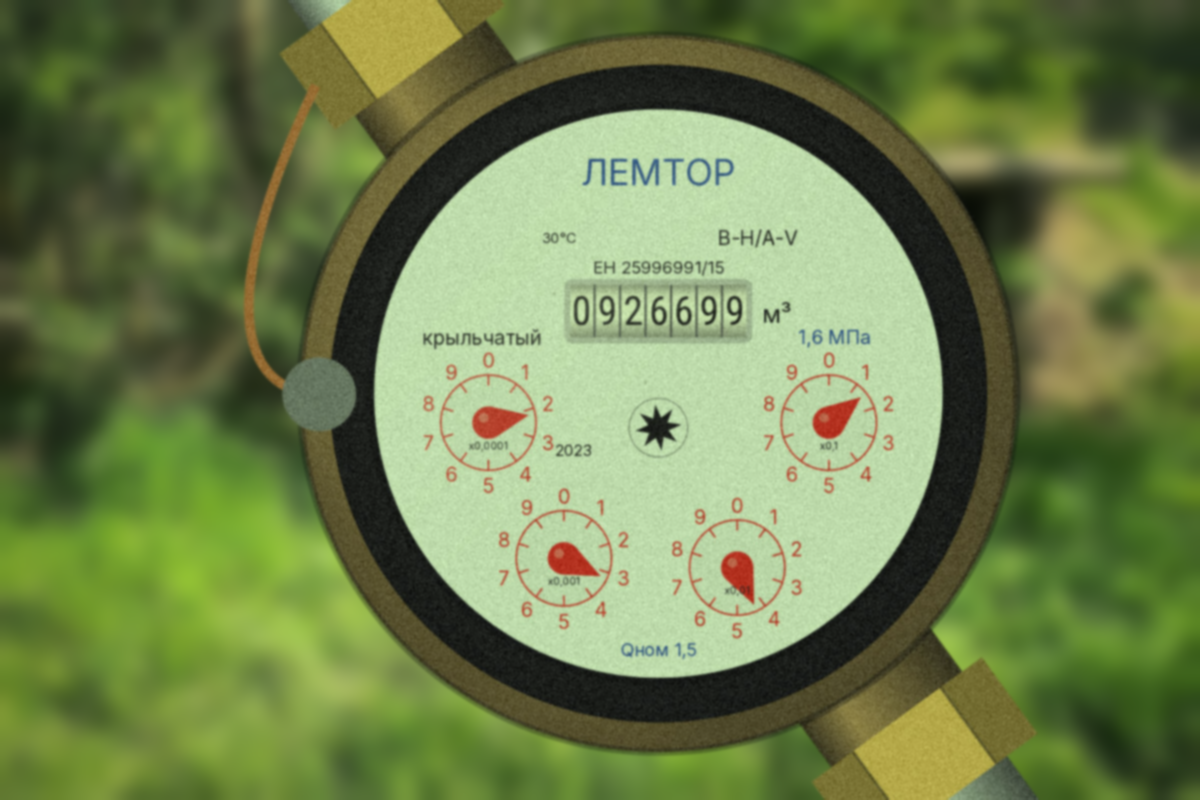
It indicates **926699.1432** m³
